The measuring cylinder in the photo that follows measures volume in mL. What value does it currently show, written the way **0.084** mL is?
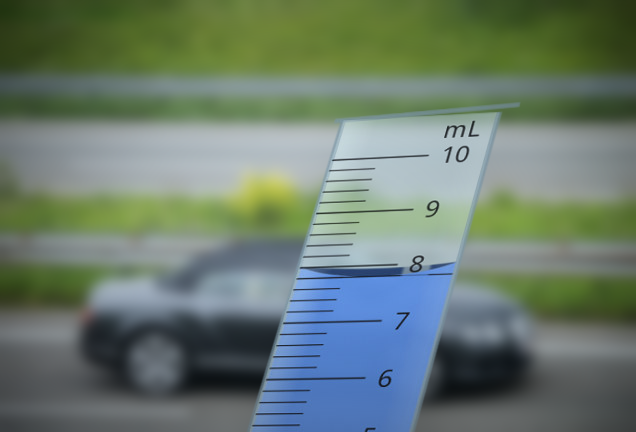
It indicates **7.8** mL
